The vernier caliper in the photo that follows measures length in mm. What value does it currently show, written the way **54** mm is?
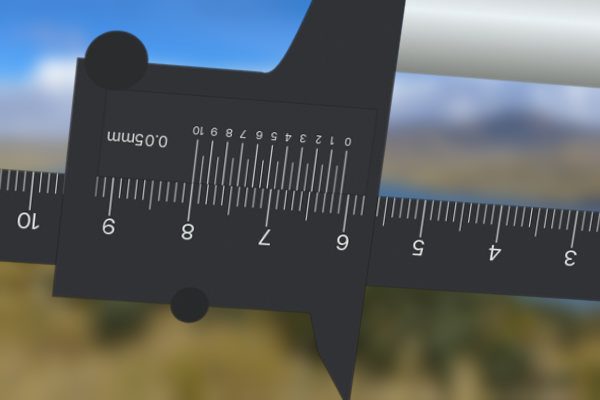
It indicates **61.0** mm
